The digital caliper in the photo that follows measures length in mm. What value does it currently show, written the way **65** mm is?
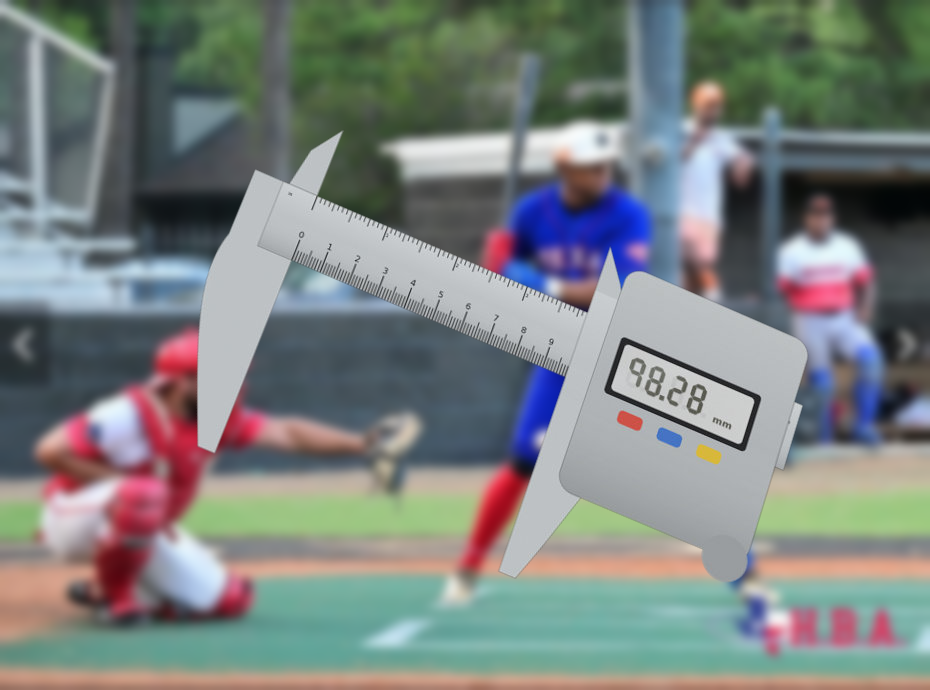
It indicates **98.28** mm
